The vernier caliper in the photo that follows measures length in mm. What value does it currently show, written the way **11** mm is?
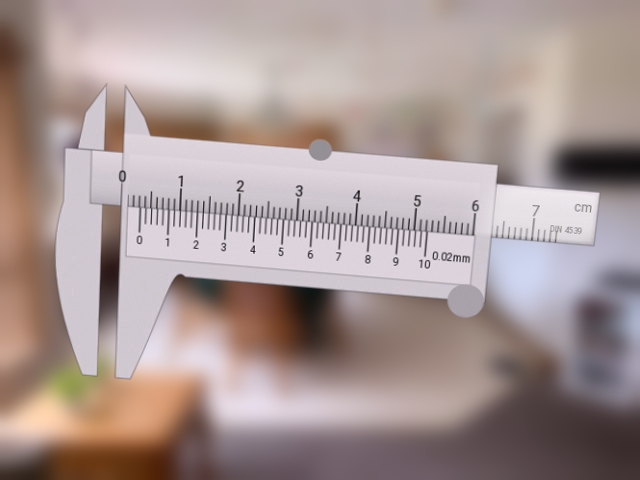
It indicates **3.2** mm
